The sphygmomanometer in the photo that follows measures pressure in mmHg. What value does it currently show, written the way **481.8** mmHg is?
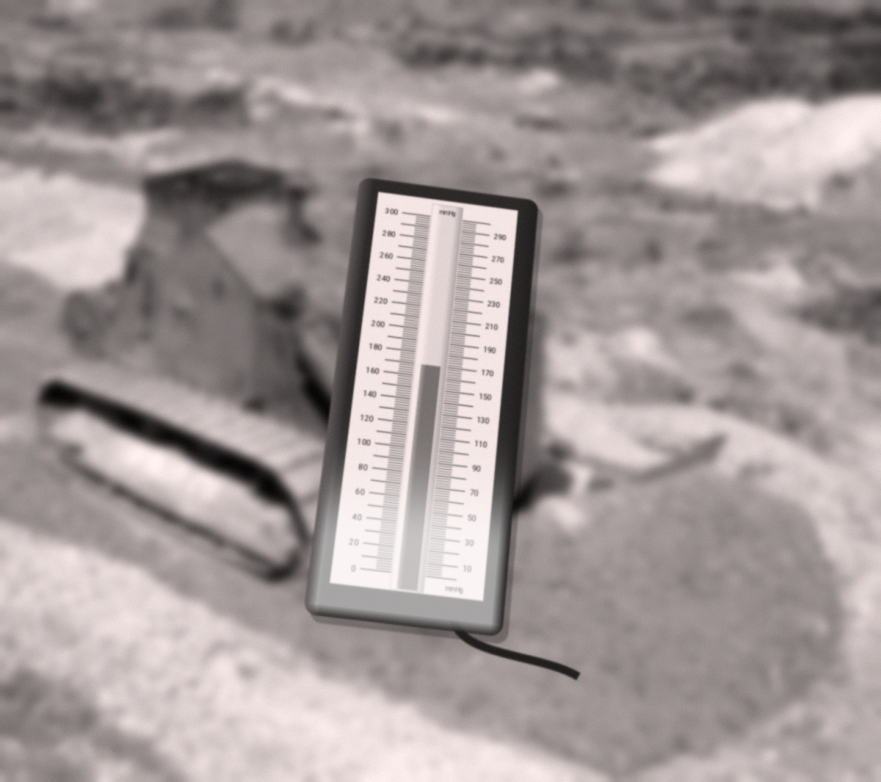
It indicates **170** mmHg
